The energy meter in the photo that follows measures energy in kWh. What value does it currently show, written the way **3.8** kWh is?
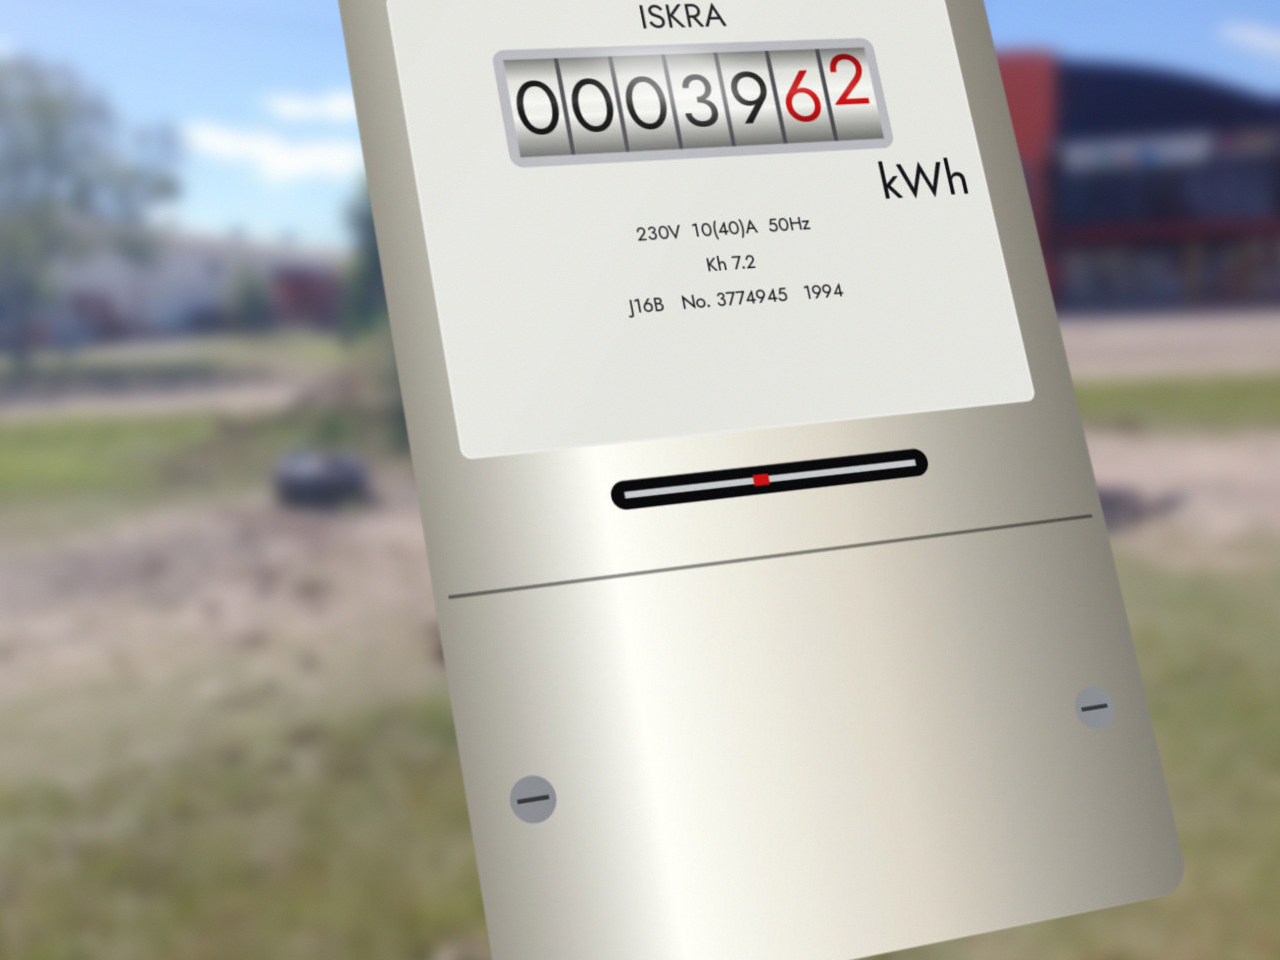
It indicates **39.62** kWh
